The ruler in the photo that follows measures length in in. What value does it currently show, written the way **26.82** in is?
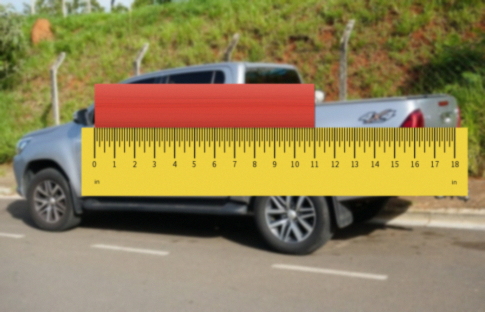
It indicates **11** in
